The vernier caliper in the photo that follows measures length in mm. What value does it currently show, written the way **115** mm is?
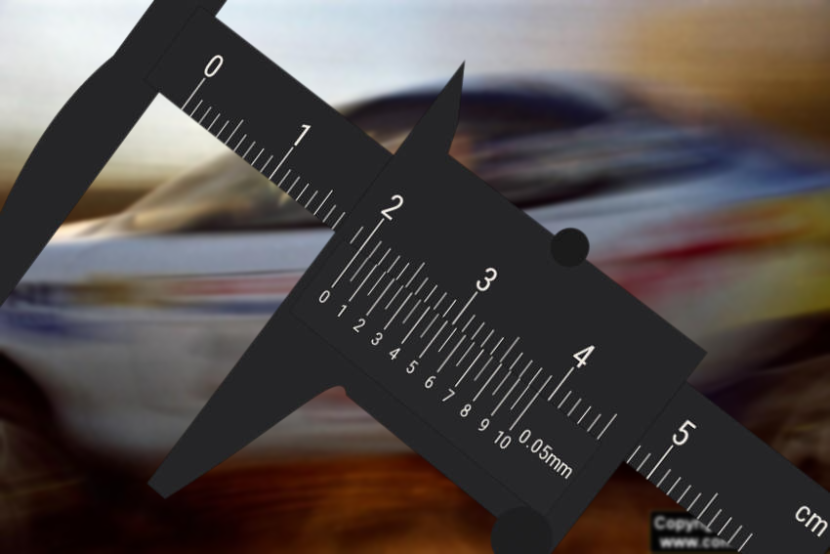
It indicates **20.0** mm
